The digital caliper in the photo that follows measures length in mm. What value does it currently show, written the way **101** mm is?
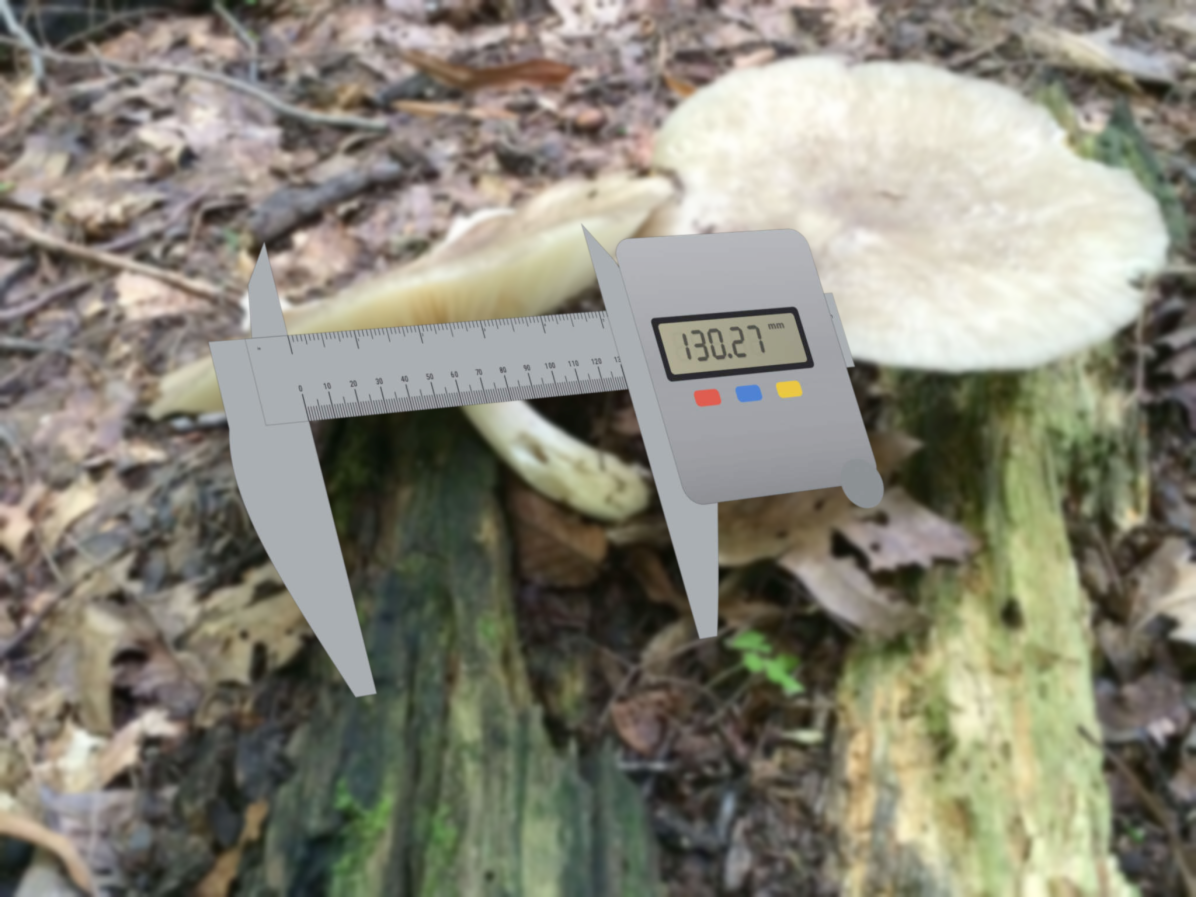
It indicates **130.27** mm
